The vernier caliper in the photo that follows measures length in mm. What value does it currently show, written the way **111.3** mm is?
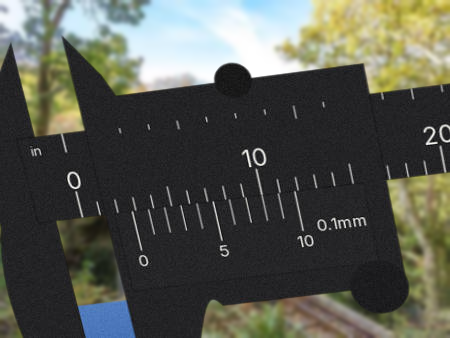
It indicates **2.8** mm
